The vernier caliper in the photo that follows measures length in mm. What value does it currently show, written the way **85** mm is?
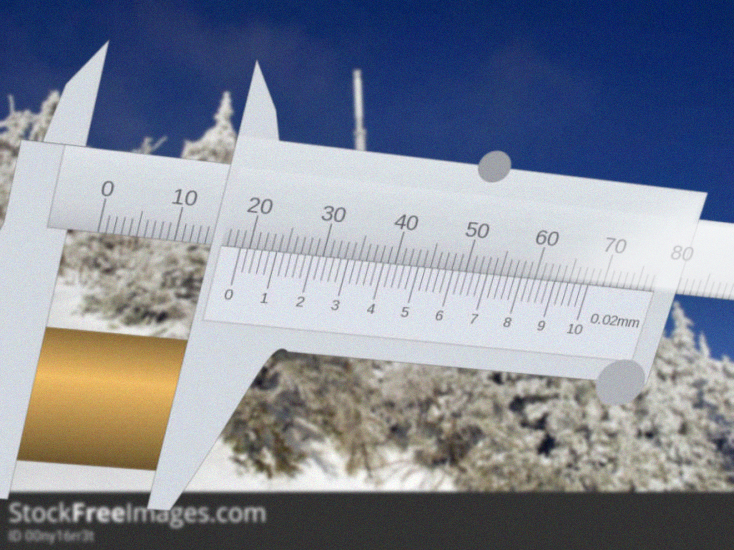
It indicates **18.8** mm
